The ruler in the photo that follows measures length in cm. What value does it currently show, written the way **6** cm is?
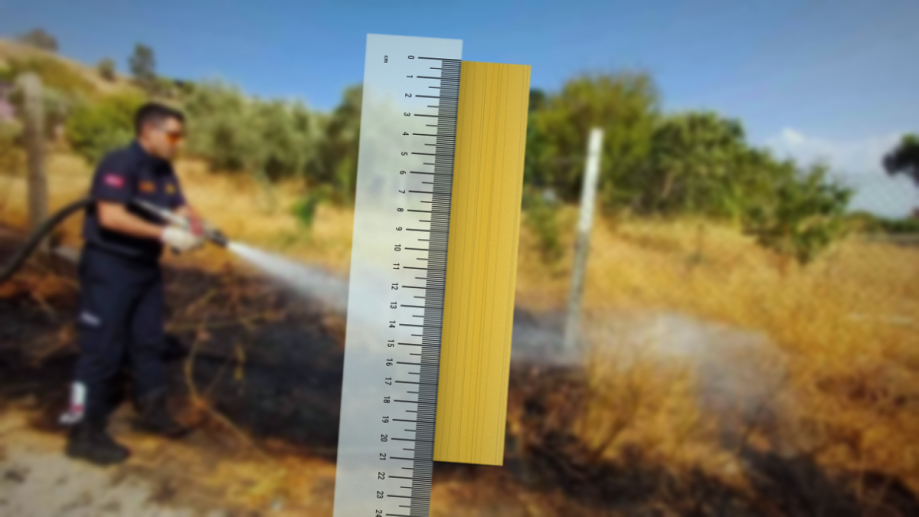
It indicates **21** cm
